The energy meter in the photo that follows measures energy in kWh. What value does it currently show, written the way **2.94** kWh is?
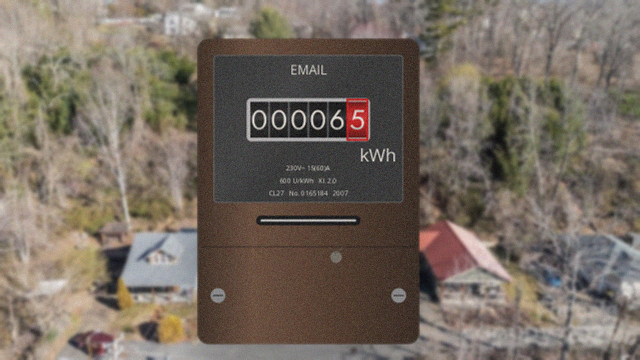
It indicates **6.5** kWh
